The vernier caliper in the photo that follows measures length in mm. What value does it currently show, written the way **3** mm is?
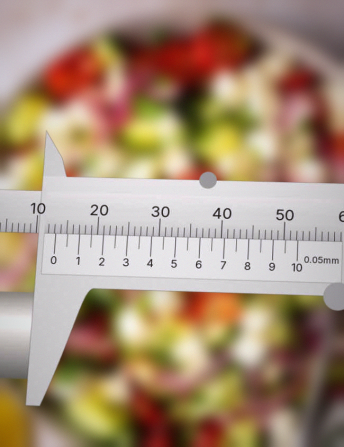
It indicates **13.2** mm
